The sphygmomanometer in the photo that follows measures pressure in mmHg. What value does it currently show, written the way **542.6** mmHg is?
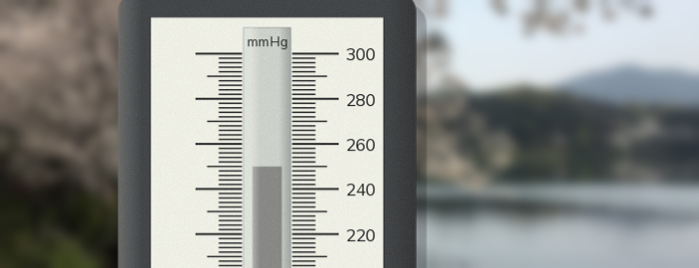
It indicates **250** mmHg
